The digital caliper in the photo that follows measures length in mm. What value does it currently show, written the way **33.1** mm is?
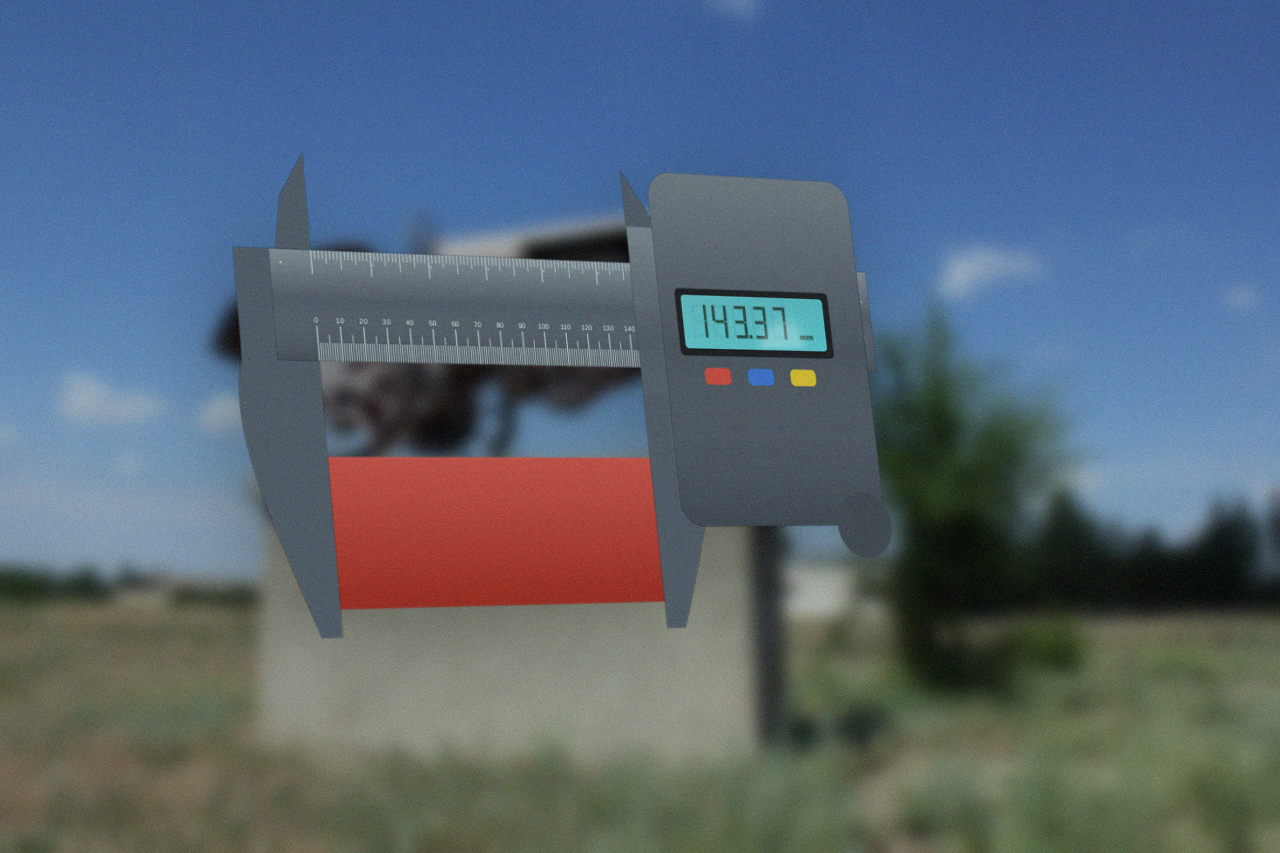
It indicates **143.37** mm
